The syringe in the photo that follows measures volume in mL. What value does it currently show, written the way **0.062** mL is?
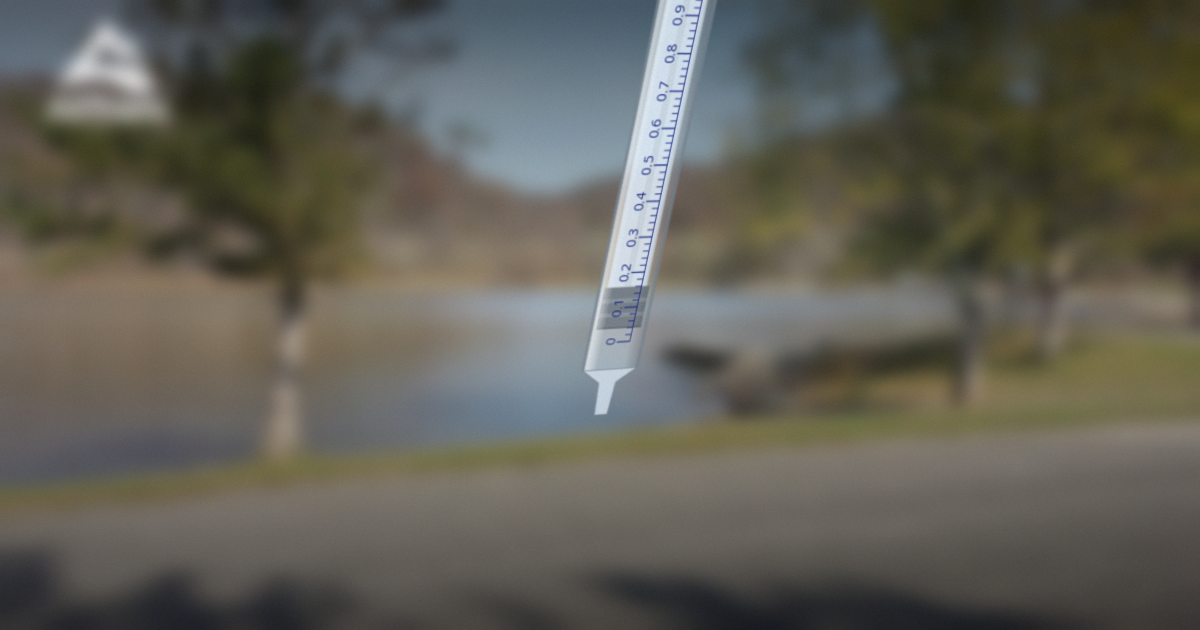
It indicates **0.04** mL
